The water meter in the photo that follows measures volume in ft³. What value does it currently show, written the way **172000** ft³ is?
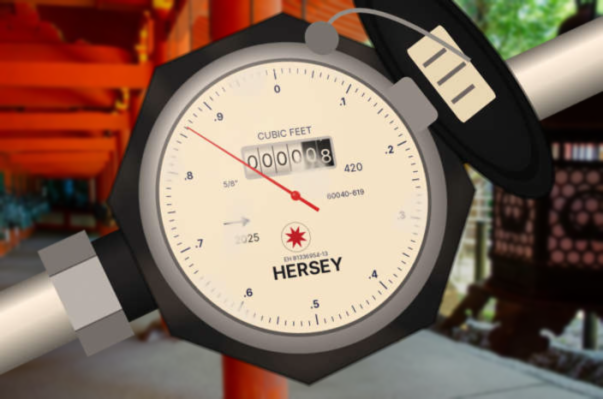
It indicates **7.86** ft³
